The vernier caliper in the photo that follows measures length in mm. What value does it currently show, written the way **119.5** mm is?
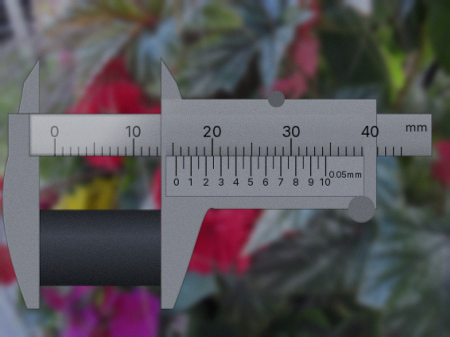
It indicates **15.4** mm
